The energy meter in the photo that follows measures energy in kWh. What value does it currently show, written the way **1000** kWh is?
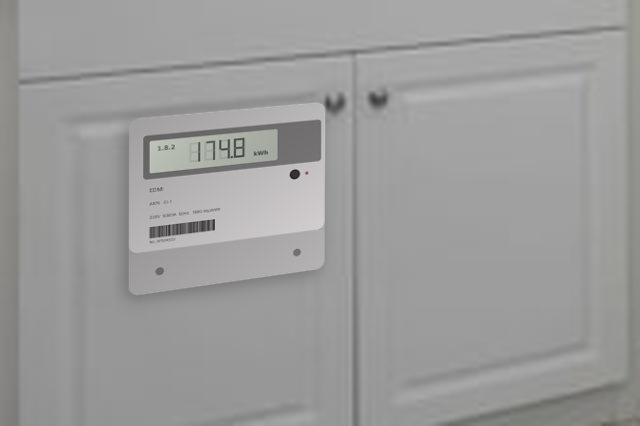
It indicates **174.8** kWh
